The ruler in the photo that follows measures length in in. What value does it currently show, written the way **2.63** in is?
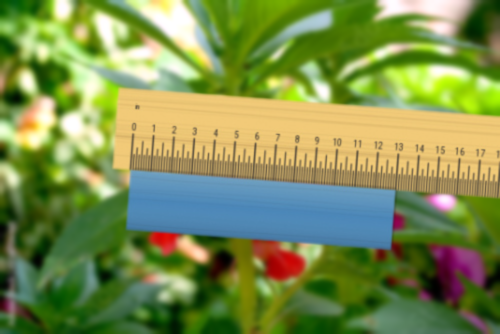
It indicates **13** in
